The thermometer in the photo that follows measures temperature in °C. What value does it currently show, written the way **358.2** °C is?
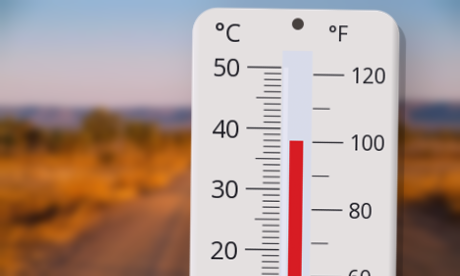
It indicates **38** °C
